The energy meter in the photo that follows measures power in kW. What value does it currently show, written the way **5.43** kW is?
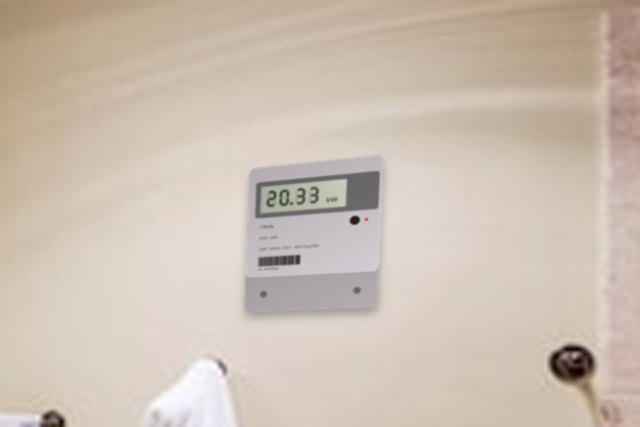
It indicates **20.33** kW
